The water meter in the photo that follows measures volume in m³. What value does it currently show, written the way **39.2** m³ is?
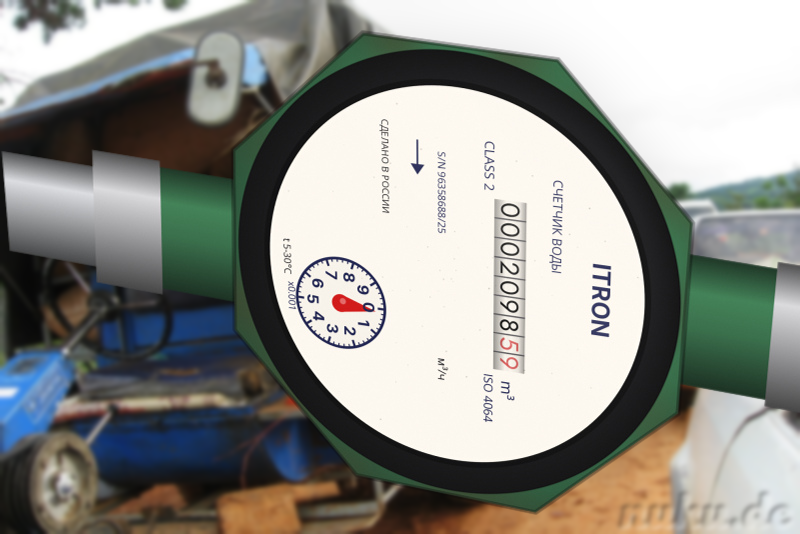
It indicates **2098.590** m³
